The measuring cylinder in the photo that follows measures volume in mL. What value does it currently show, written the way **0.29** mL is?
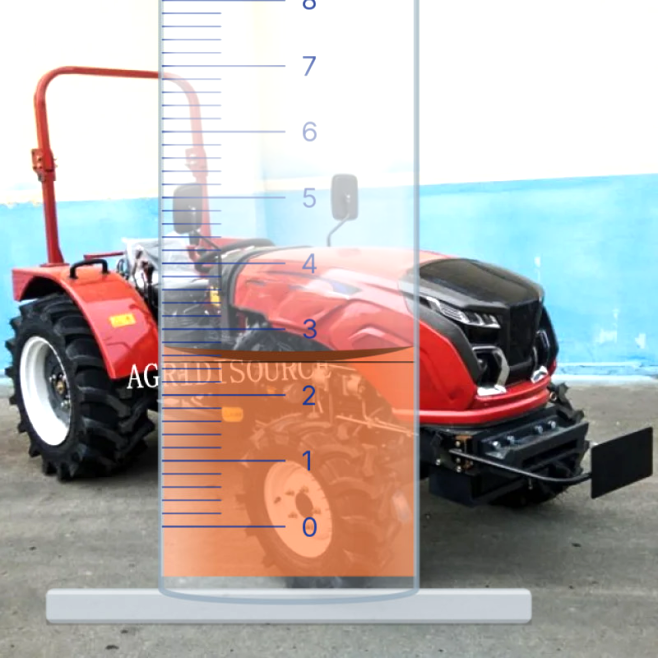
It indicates **2.5** mL
